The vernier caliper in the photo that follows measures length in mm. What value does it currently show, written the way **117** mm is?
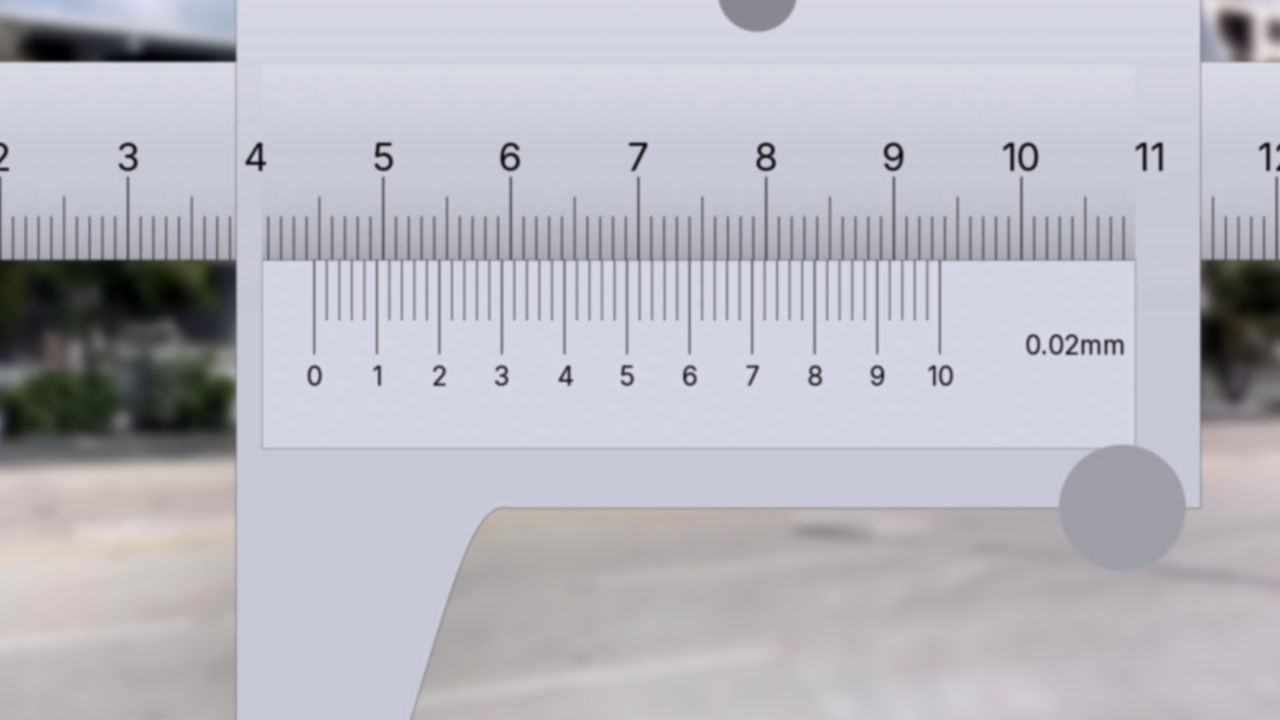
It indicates **44.6** mm
